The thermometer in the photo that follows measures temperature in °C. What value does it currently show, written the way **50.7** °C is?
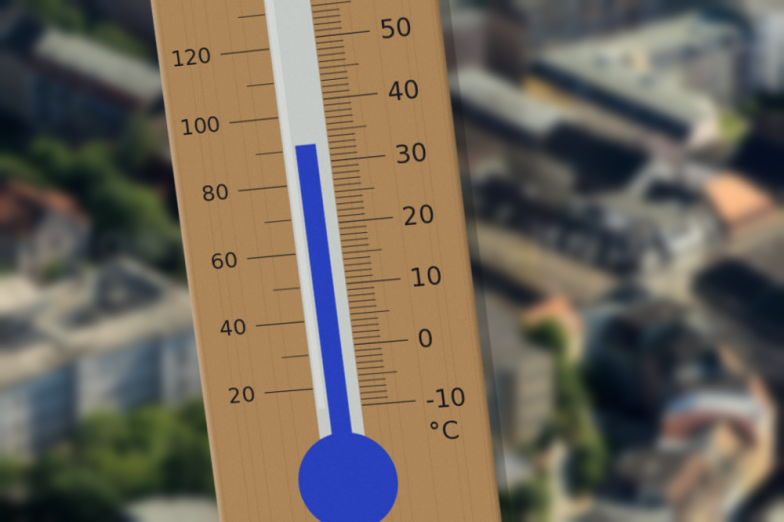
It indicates **33** °C
